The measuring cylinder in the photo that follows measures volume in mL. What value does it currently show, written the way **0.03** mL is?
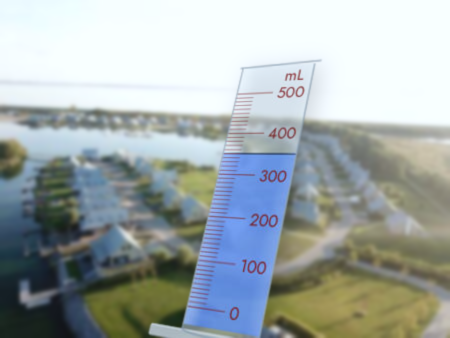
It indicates **350** mL
